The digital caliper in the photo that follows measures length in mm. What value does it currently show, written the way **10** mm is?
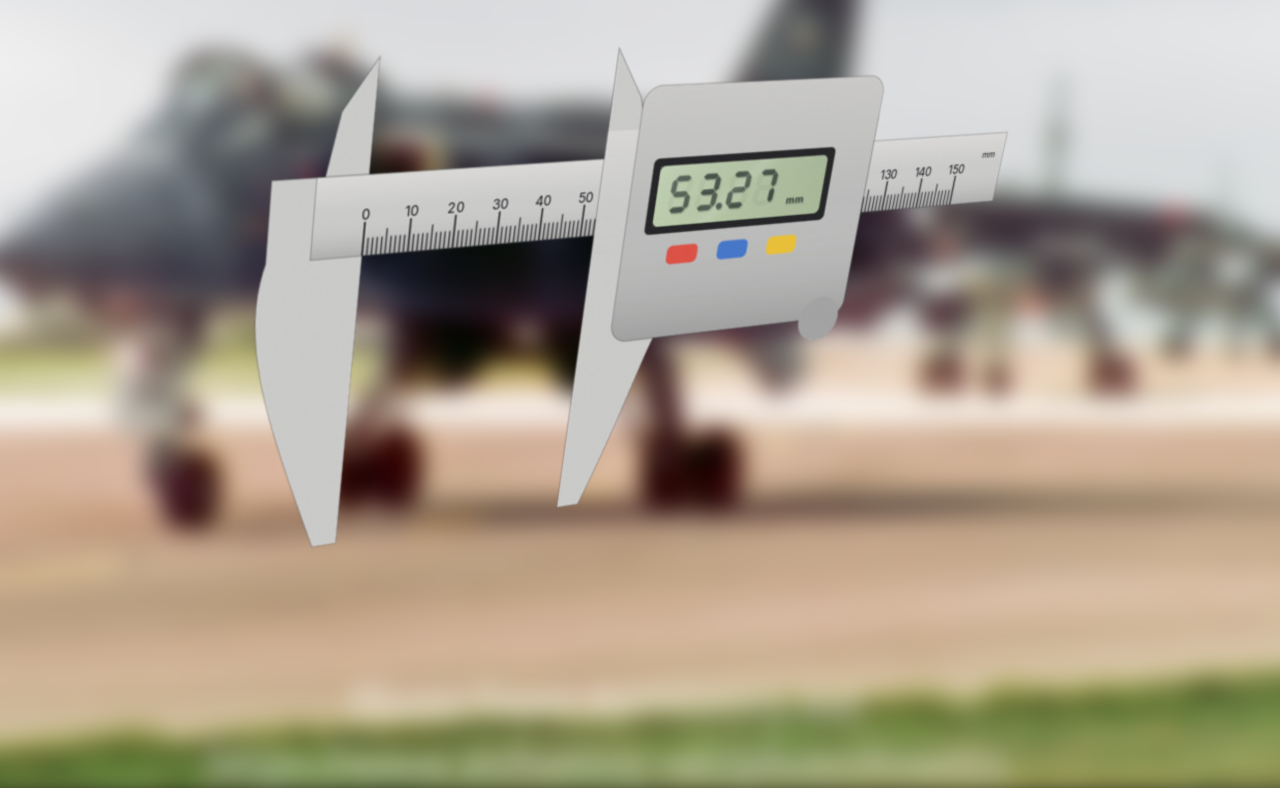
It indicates **53.27** mm
